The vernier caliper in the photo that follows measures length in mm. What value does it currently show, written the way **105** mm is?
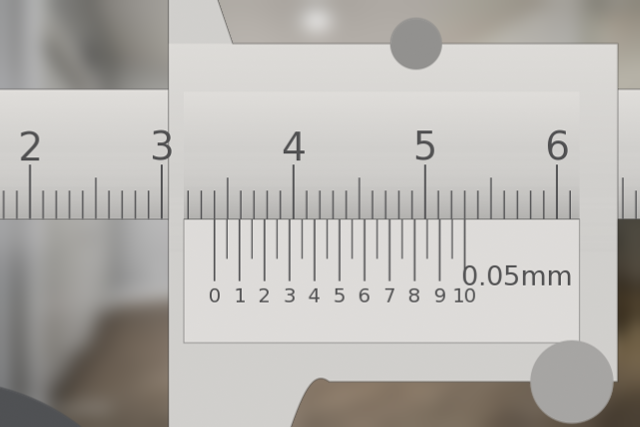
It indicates **34.0** mm
